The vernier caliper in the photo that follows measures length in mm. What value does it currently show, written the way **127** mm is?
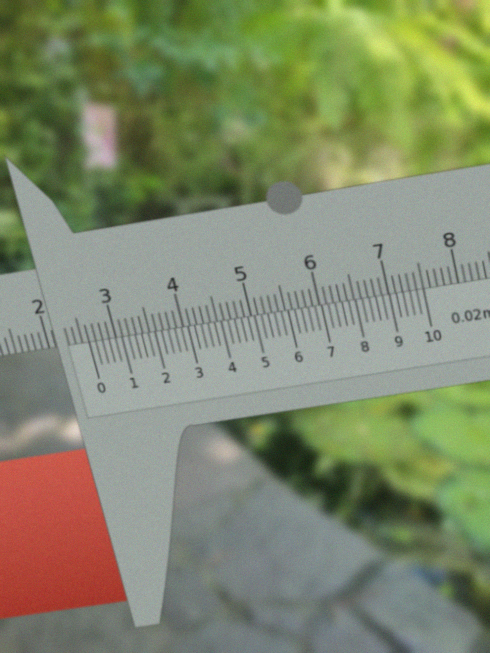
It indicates **26.0** mm
